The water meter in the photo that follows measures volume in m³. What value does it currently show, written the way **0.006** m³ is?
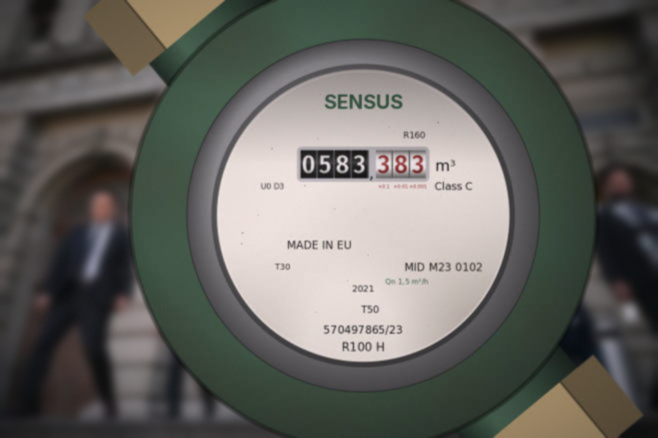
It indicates **583.383** m³
